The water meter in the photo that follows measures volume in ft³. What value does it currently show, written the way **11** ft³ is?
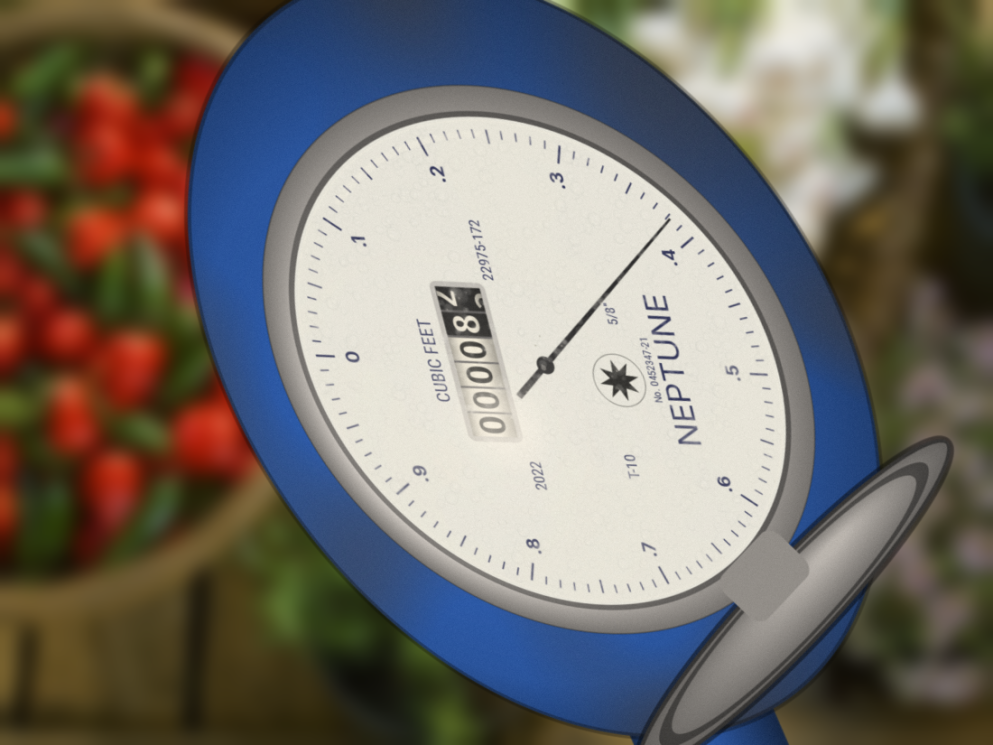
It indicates **82.38** ft³
